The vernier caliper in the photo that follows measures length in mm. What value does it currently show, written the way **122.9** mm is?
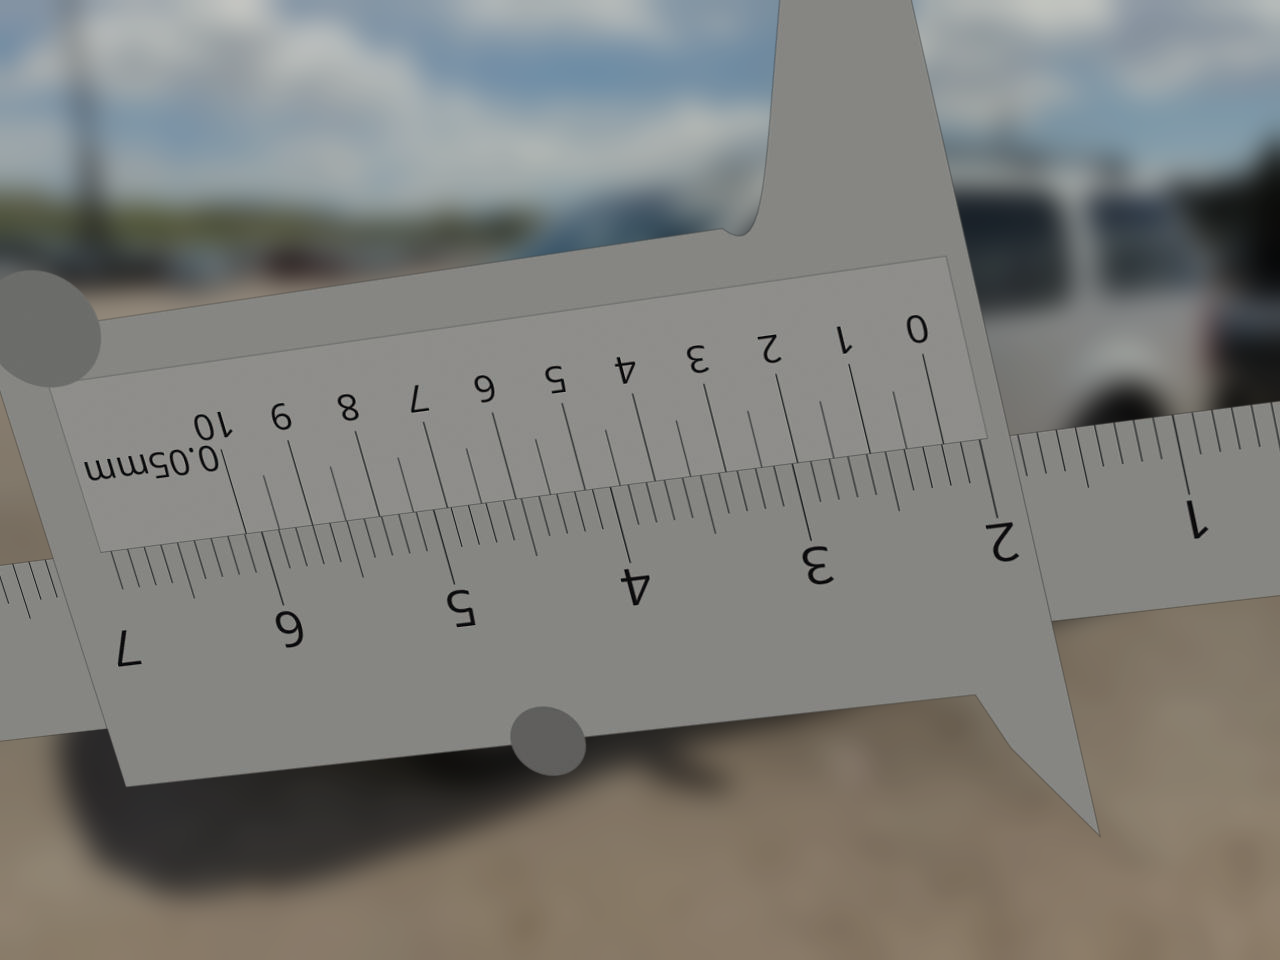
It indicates **21.9** mm
